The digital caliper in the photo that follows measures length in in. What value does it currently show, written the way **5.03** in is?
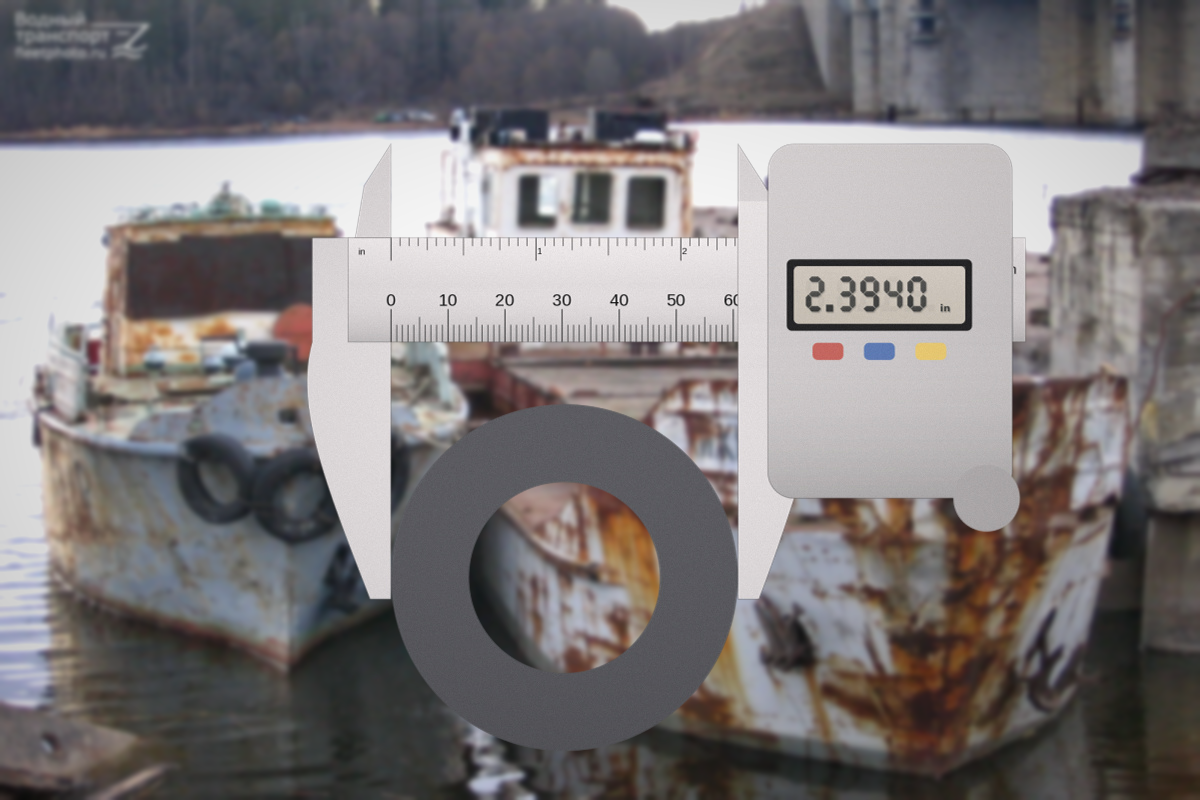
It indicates **2.3940** in
